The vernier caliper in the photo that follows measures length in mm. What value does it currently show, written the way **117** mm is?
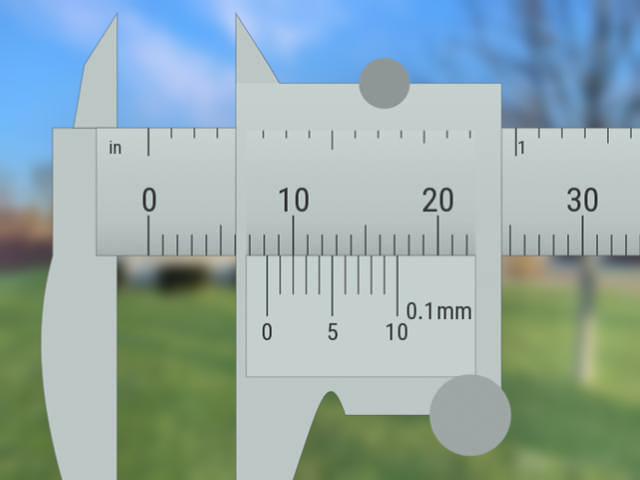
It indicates **8.2** mm
